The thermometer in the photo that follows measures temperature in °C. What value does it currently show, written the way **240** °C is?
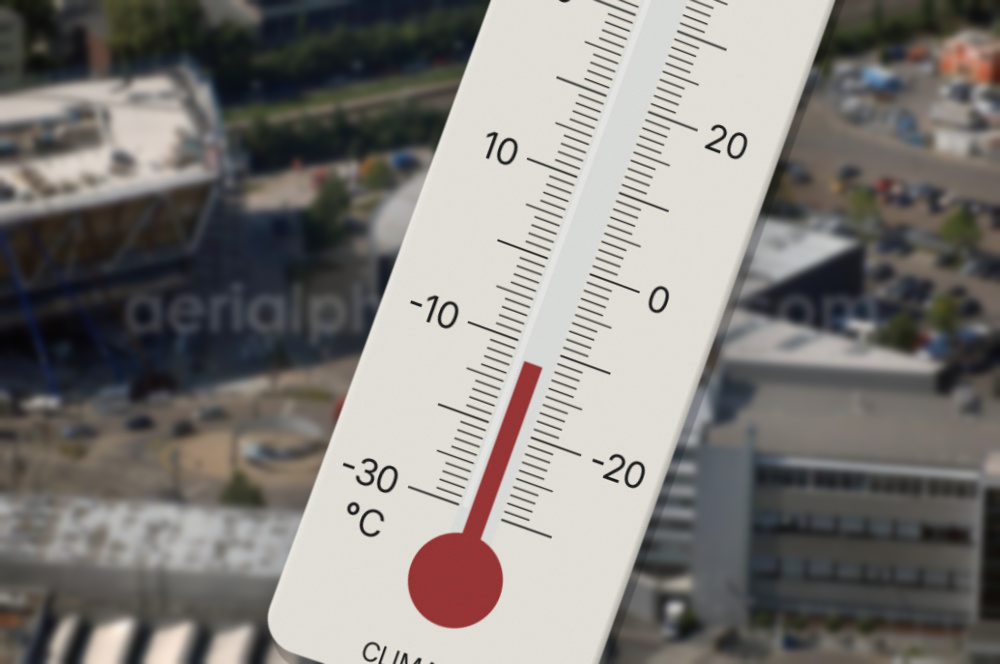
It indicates **-12** °C
